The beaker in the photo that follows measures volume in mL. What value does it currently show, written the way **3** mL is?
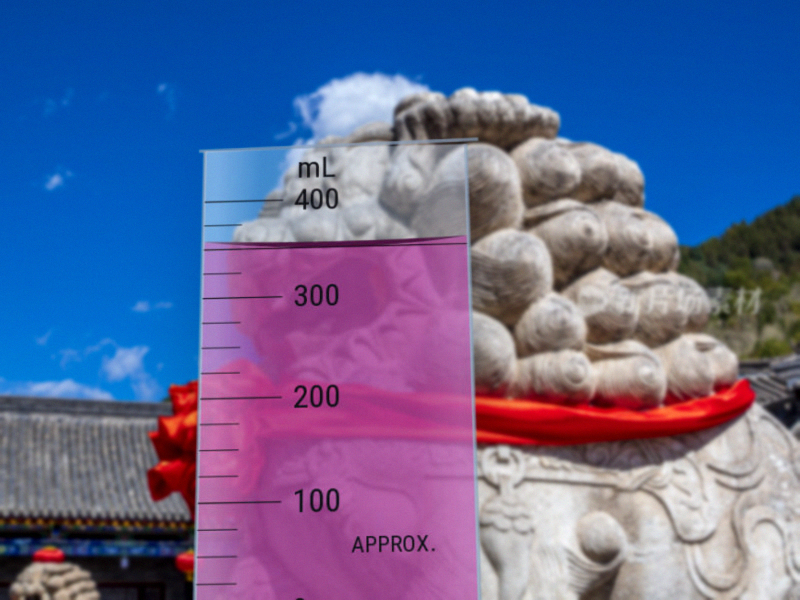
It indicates **350** mL
